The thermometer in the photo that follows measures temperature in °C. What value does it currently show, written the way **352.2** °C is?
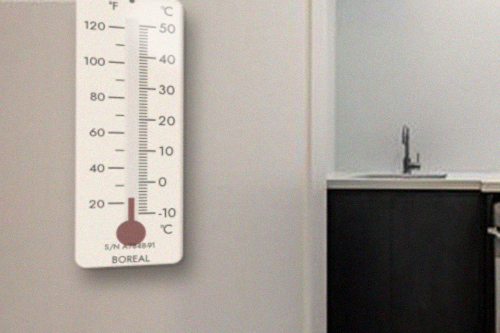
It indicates **-5** °C
